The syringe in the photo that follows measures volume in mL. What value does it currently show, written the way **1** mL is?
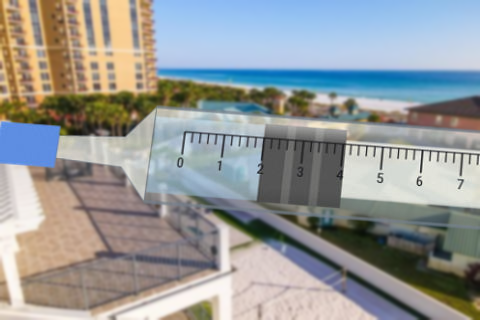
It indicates **2** mL
